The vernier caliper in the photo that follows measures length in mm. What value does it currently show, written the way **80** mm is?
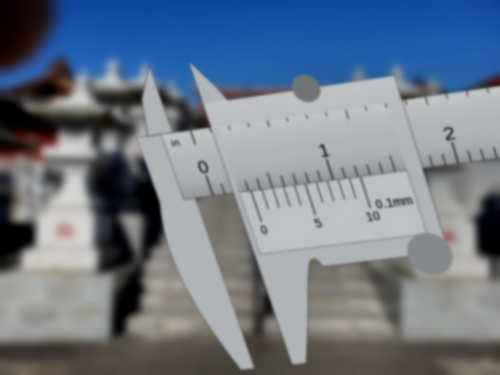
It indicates **3.2** mm
